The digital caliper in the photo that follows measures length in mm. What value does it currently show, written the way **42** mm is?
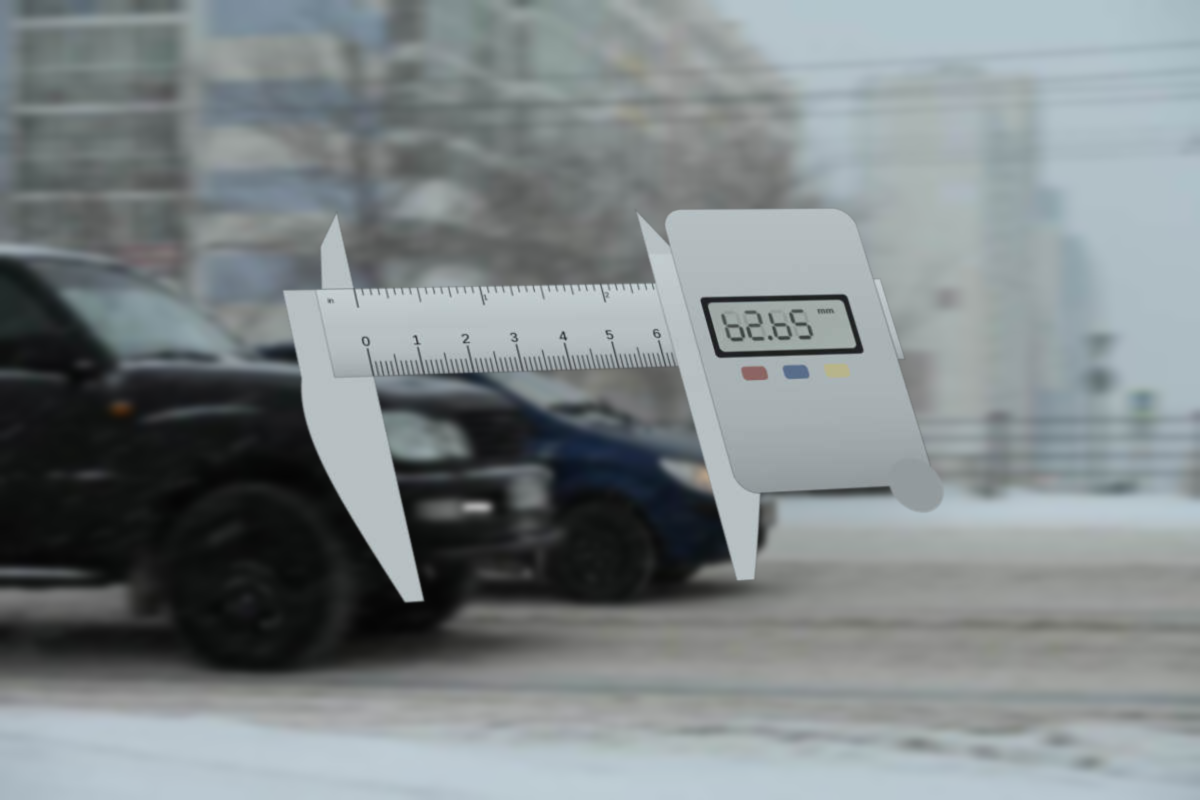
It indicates **62.65** mm
